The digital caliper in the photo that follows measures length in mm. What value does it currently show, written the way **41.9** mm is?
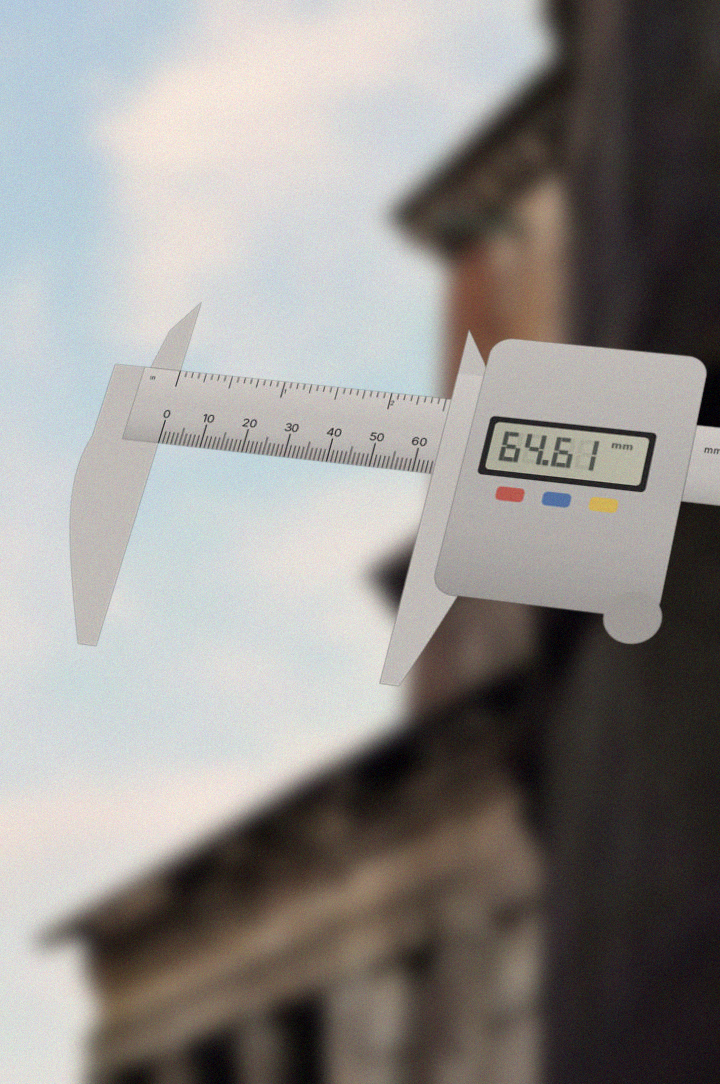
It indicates **64.61** mm
